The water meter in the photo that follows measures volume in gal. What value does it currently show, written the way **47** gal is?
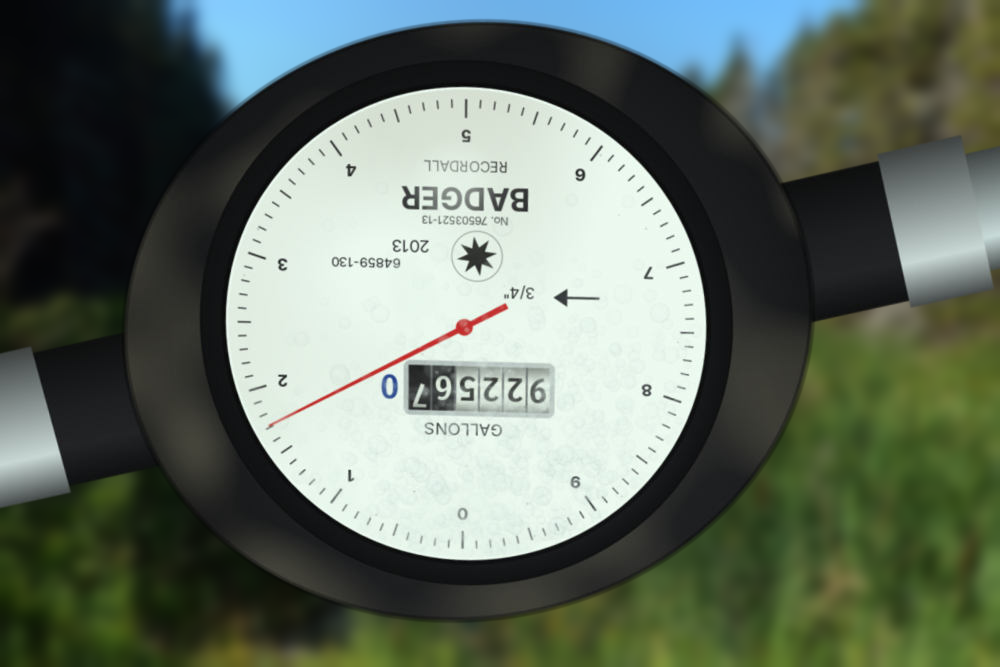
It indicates **9225671.7** gal
